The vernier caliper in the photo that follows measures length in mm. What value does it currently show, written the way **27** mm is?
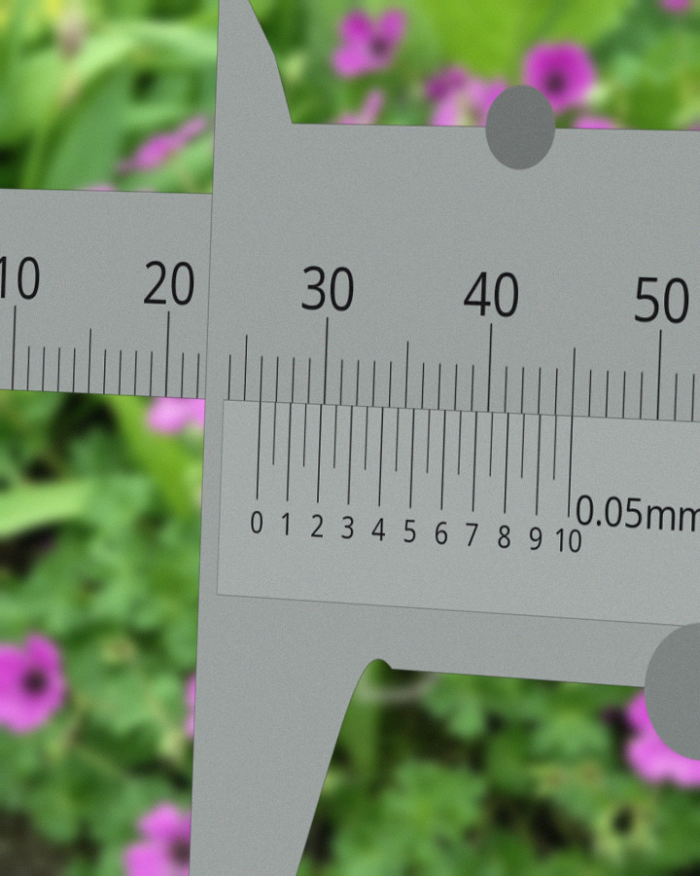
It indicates **26.0** mm
